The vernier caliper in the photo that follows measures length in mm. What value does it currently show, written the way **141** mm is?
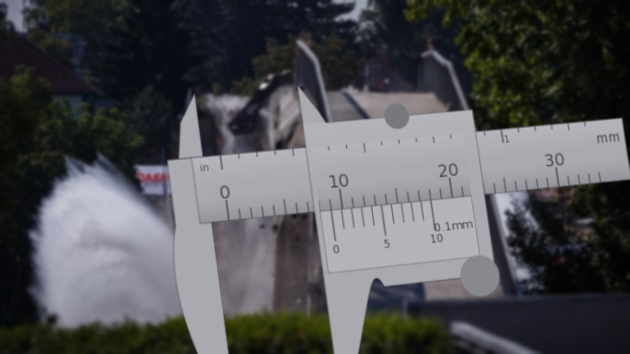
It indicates **9.0** mm
